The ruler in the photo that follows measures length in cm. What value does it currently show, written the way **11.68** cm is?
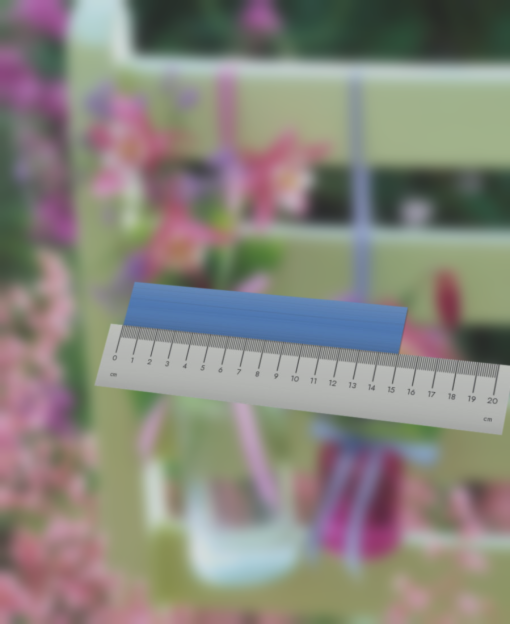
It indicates **15** cm
